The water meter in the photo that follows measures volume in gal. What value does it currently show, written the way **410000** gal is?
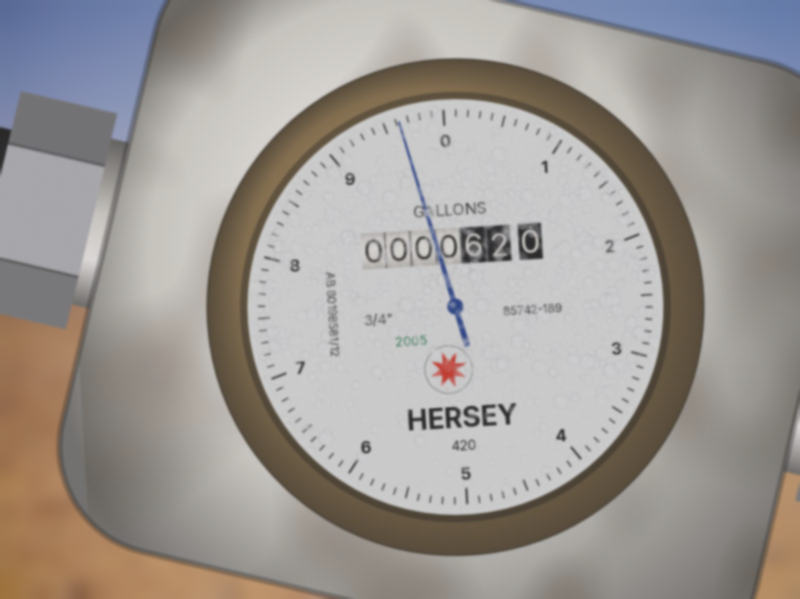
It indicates **619.6** gal
